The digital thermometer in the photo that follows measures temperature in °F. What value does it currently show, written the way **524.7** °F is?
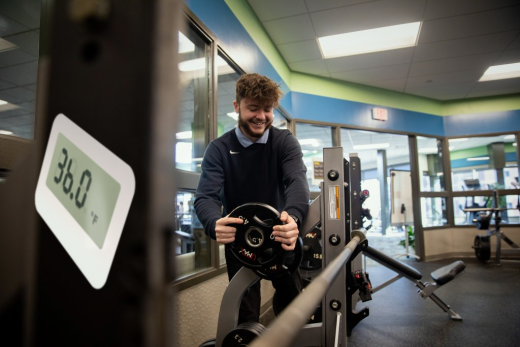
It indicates **36.0** °F
